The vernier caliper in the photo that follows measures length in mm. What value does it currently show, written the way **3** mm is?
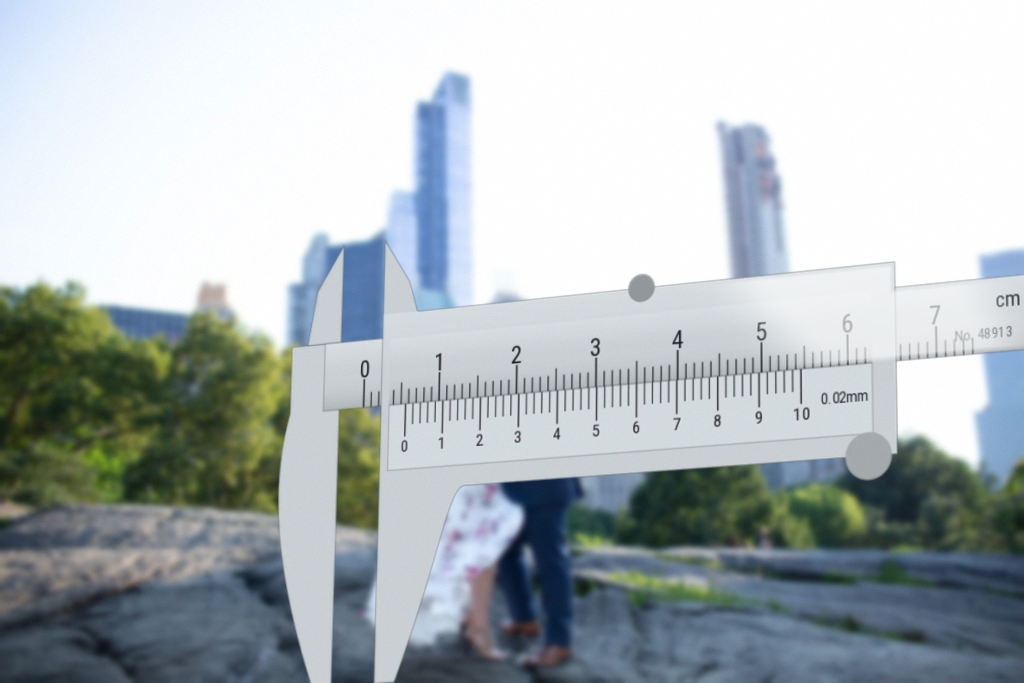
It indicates **5.6** mm
